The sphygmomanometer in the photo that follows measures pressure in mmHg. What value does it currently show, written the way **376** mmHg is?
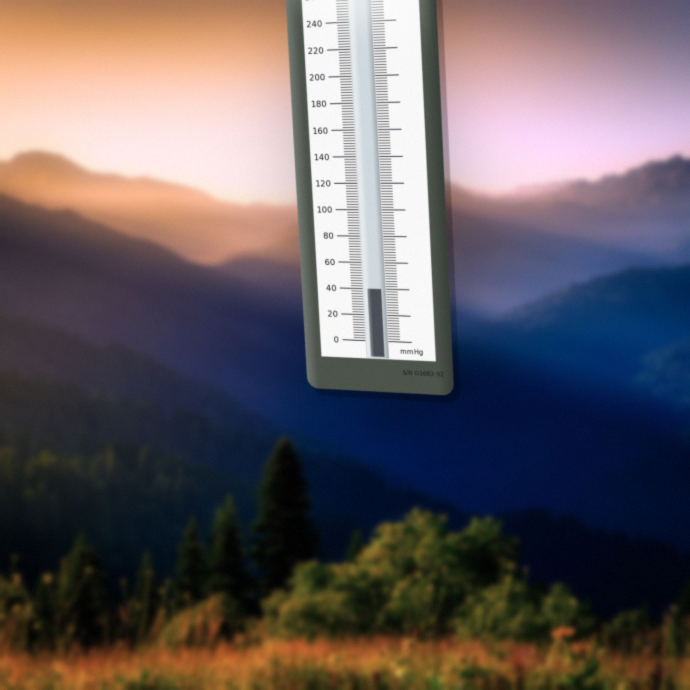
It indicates **40** mmHg
